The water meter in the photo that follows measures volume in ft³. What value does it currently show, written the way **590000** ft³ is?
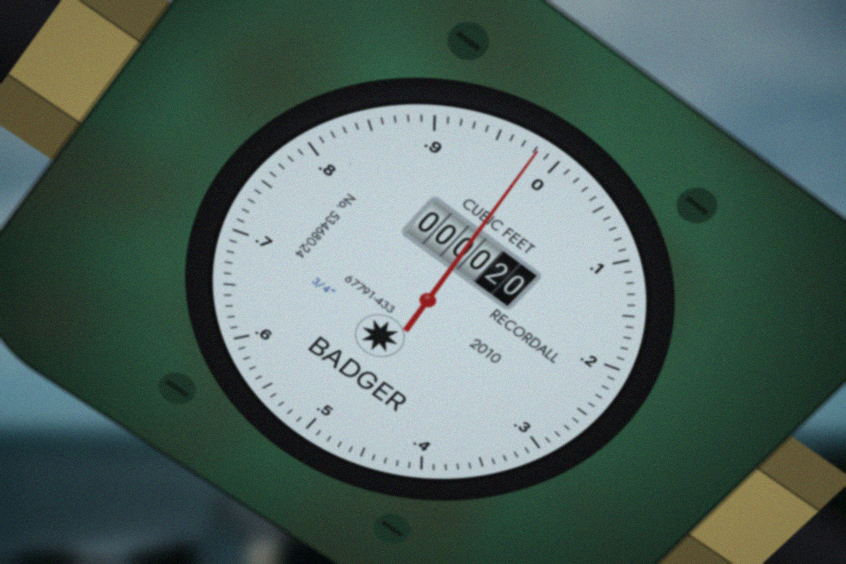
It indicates **19.98** ft³
